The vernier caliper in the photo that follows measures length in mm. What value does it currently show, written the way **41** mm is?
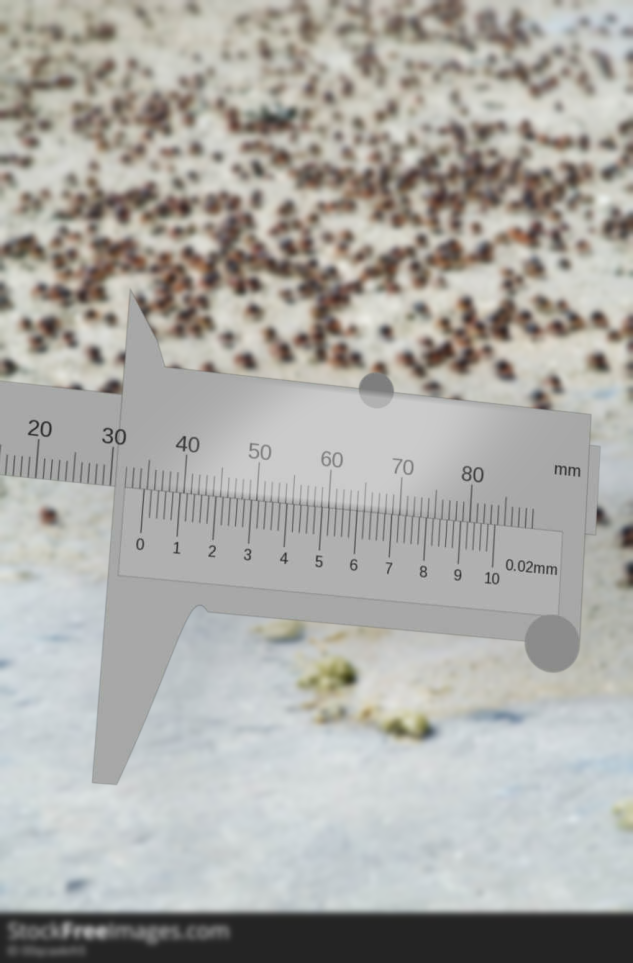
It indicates **34.6** mm
